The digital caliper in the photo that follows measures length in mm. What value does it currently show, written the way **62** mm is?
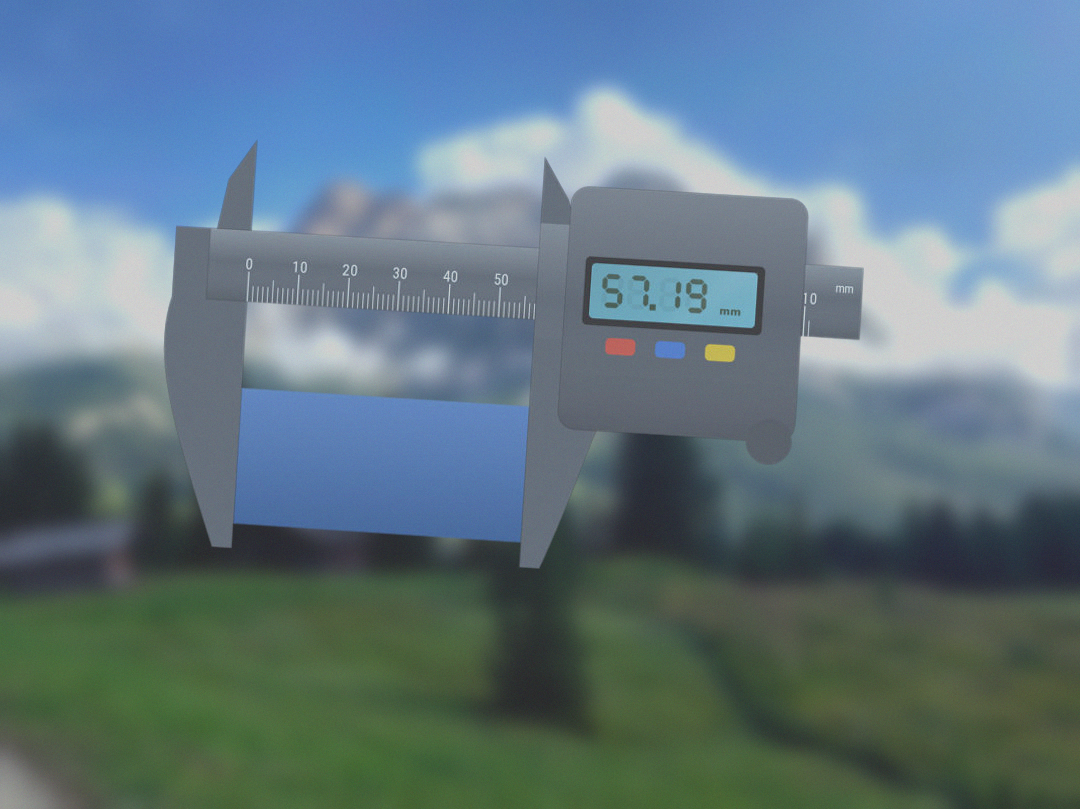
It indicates **57.19** mm
